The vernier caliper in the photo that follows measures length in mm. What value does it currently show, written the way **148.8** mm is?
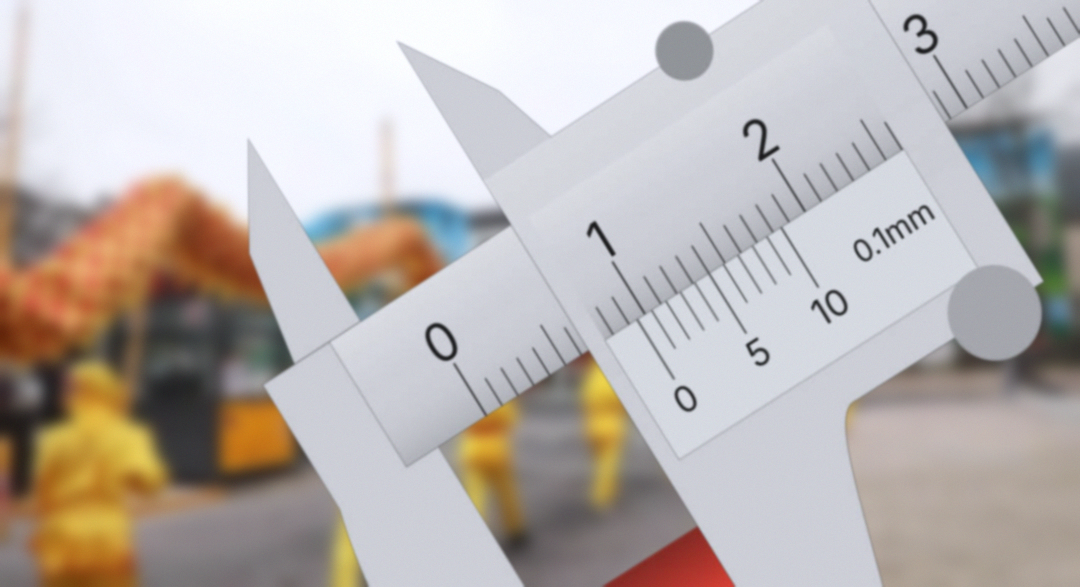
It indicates **9.5** mm
